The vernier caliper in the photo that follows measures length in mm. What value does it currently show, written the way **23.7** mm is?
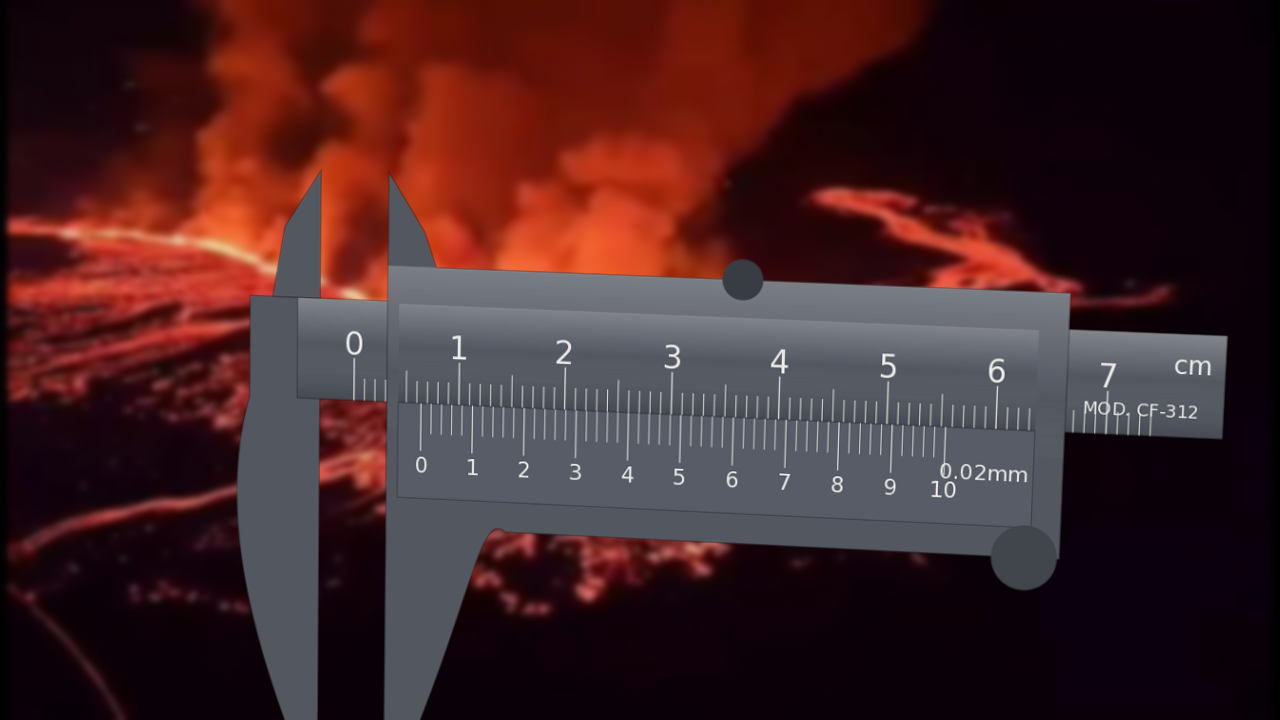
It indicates **6.4** mm
